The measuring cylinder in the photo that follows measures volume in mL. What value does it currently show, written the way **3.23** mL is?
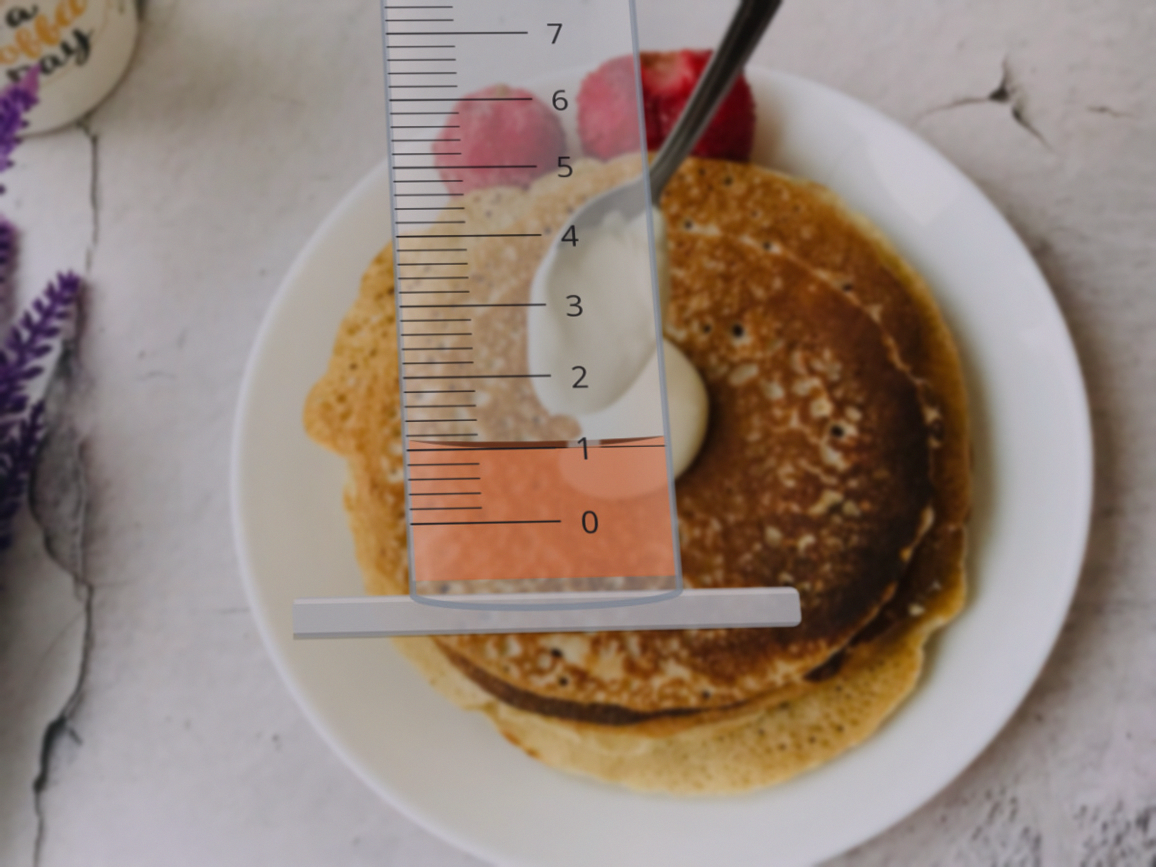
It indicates **1** mL
